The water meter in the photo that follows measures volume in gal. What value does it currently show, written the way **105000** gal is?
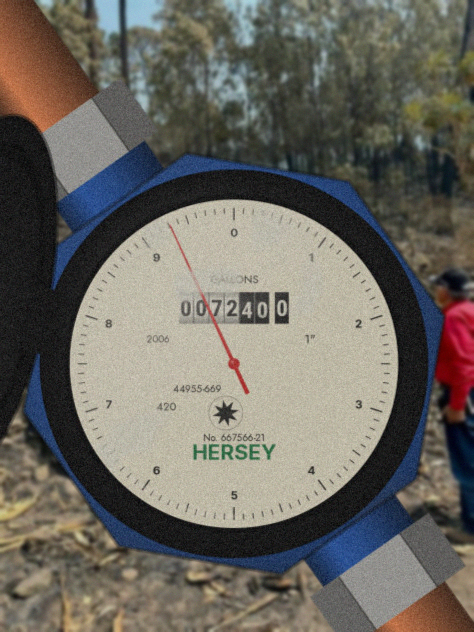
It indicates **72399.3** gal
